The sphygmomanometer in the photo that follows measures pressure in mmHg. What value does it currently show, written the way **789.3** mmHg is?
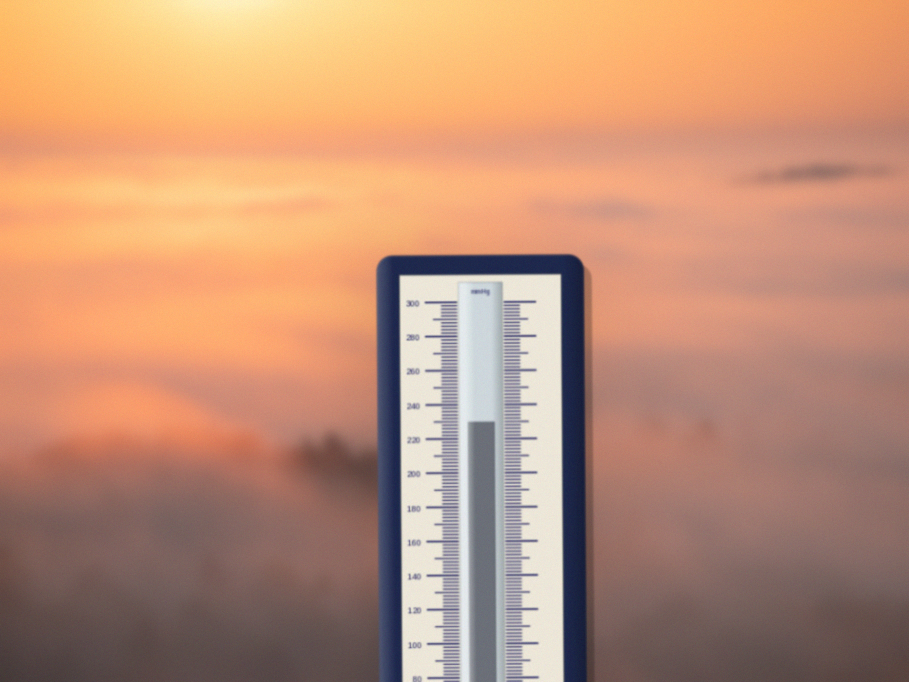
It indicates **230** mmHg
